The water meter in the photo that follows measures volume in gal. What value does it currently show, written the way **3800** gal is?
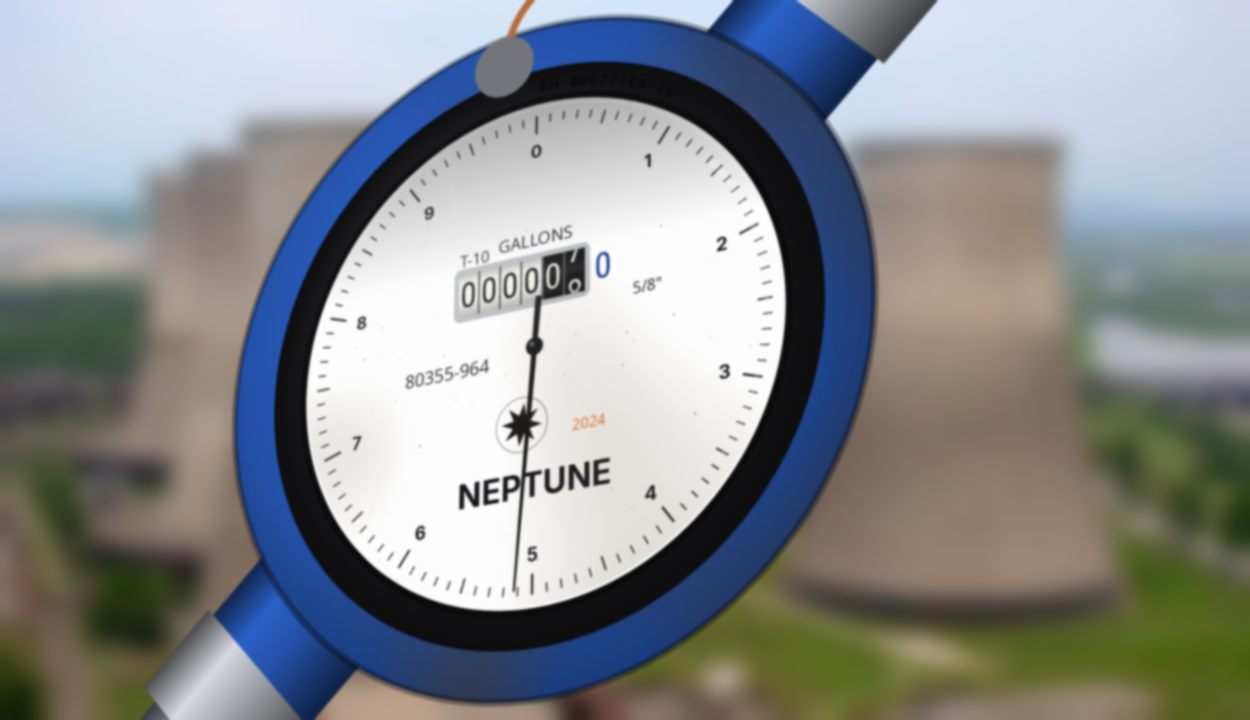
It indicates **75.1** gal
